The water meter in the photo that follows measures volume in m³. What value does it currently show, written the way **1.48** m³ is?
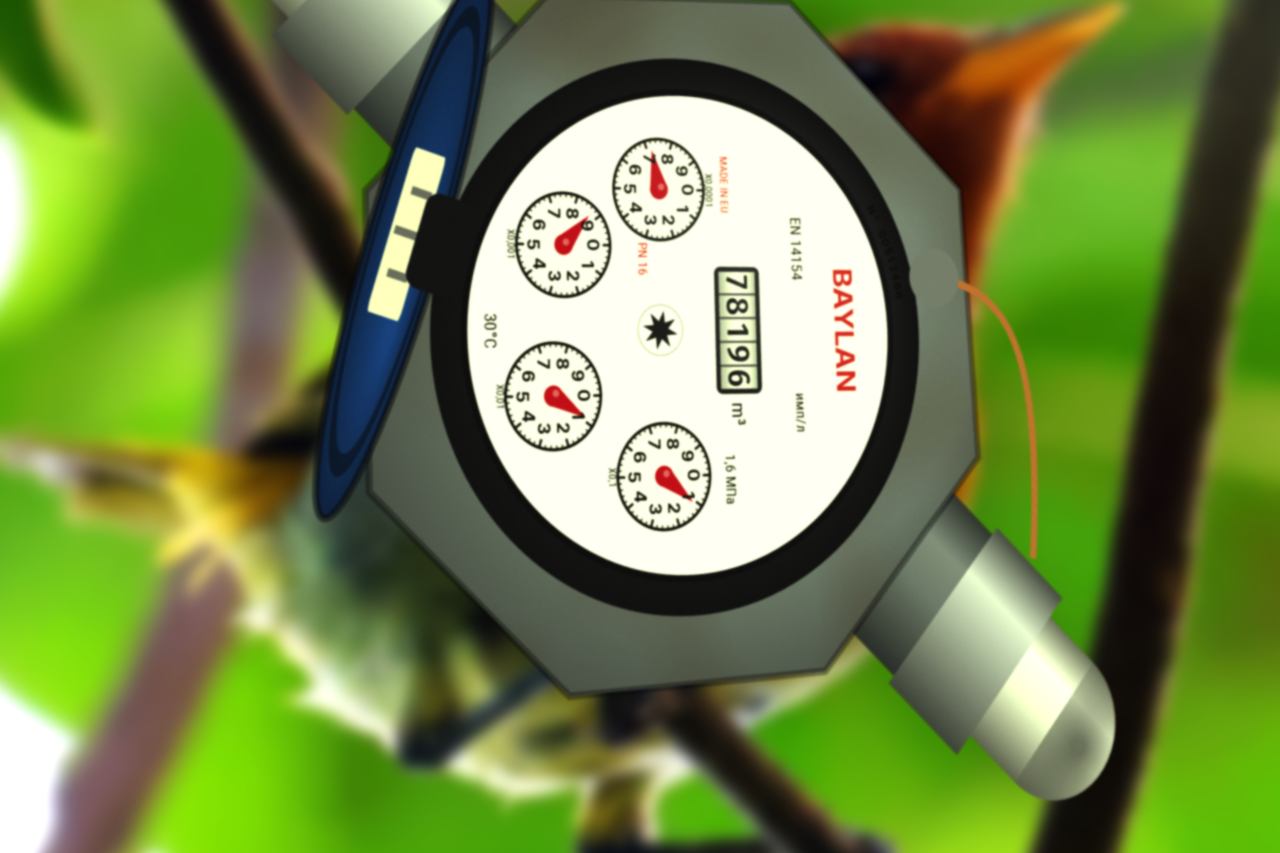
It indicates **78196.1087** m³
